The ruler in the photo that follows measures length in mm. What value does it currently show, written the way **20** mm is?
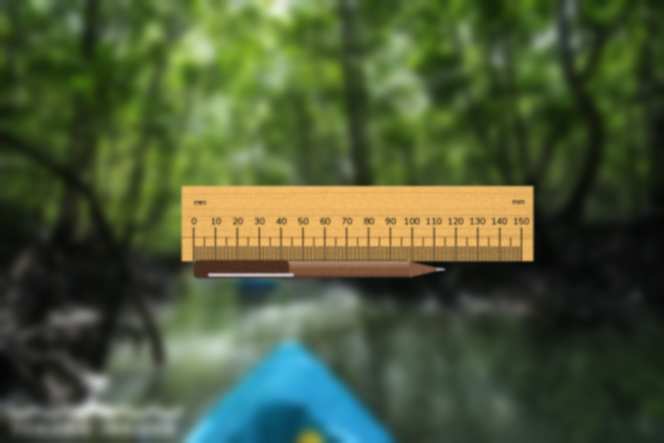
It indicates **115** mm
